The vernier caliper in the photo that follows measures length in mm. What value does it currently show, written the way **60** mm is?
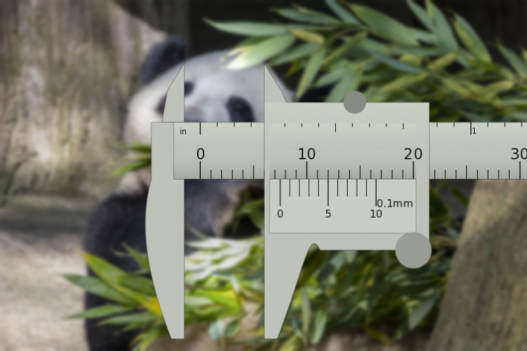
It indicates **7.5** mm
